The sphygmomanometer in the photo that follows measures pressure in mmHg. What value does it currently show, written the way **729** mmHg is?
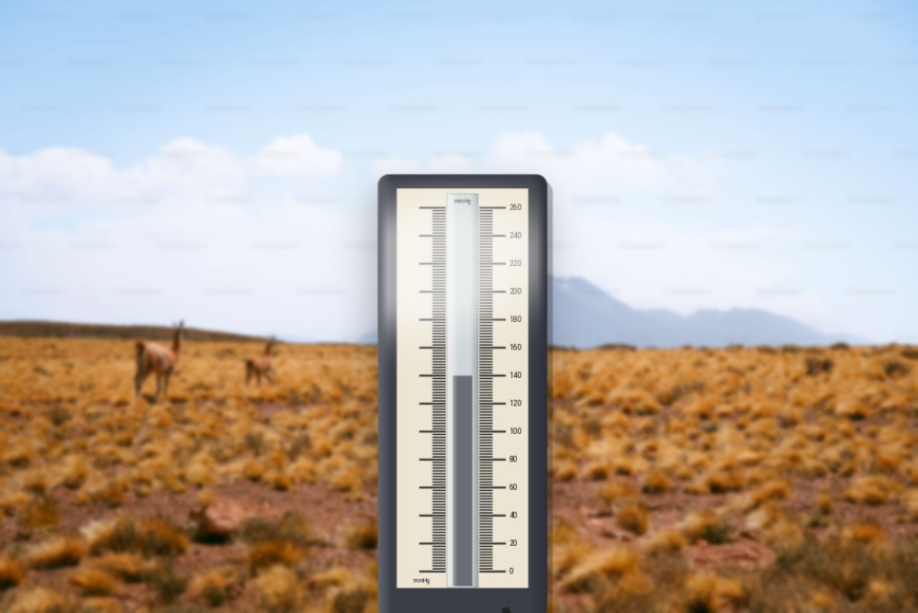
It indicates **140** mmHg
